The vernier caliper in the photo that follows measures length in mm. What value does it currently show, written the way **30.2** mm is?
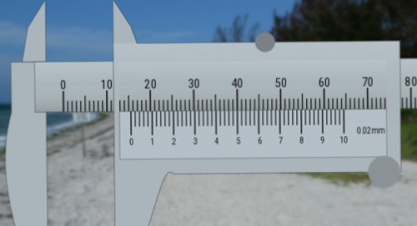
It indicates **15.5** mm
